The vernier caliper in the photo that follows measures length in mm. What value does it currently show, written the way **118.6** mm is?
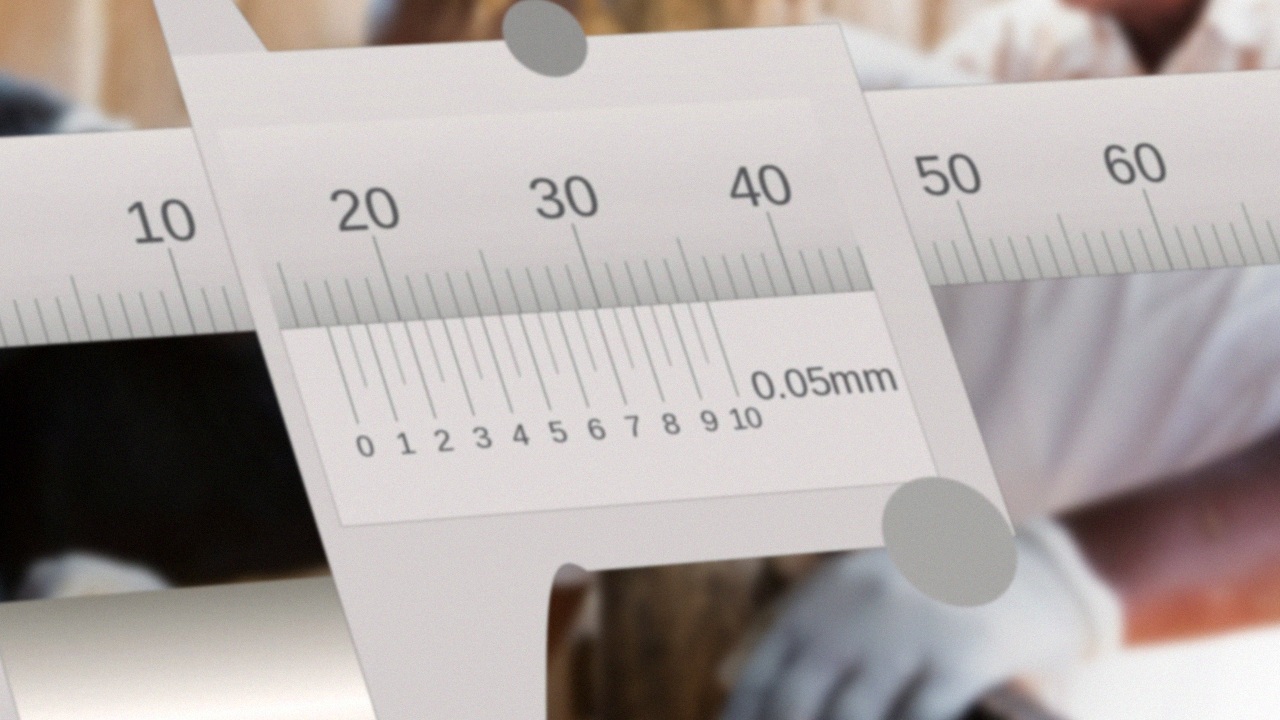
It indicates **16.4** mm
